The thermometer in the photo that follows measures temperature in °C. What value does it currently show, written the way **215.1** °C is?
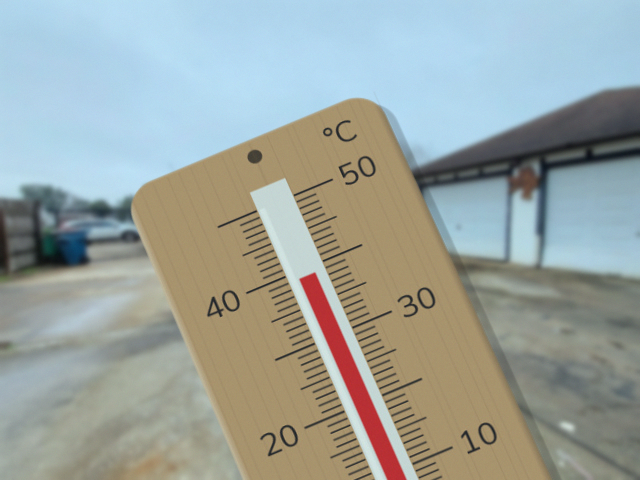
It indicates **39** °C
